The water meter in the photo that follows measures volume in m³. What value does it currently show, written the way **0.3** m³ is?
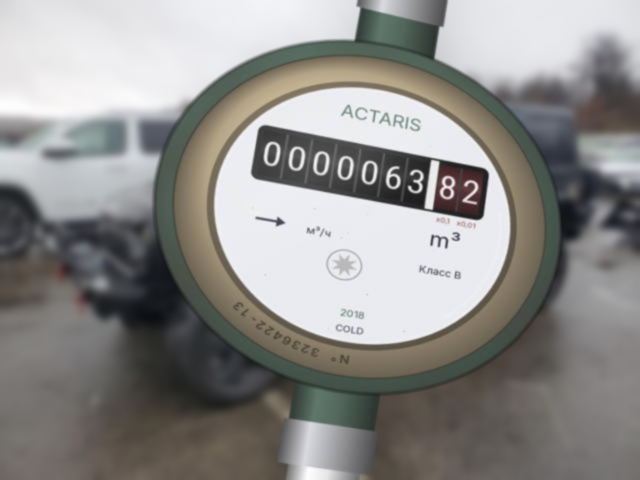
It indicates **63.82** m³
